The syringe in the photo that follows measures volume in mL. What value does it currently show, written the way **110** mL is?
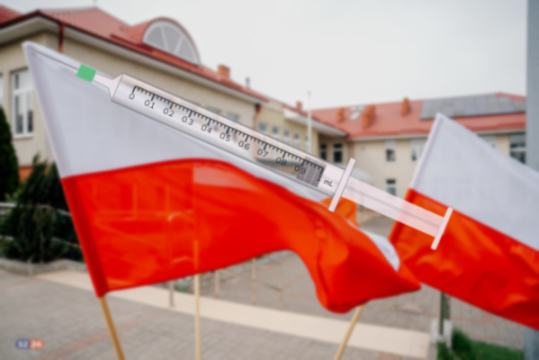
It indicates **0.9** mL
